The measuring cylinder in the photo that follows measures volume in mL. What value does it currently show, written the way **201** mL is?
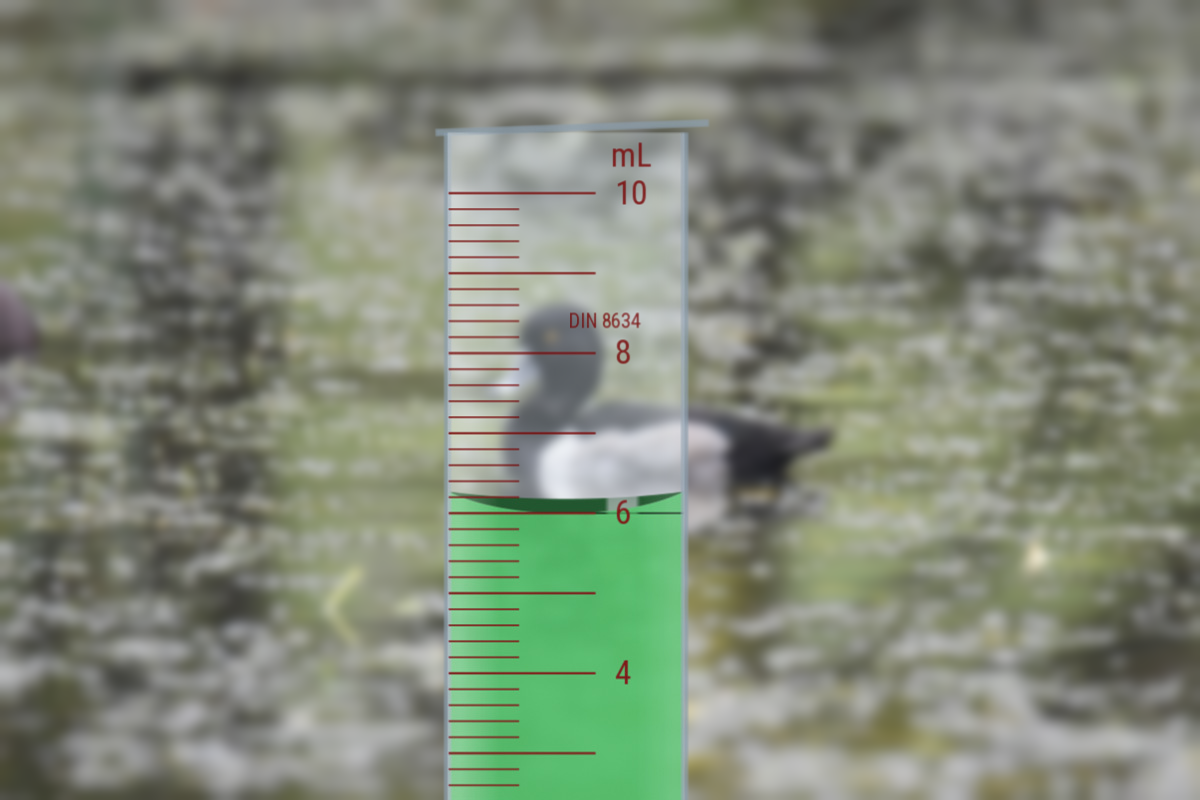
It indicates **6** mL
